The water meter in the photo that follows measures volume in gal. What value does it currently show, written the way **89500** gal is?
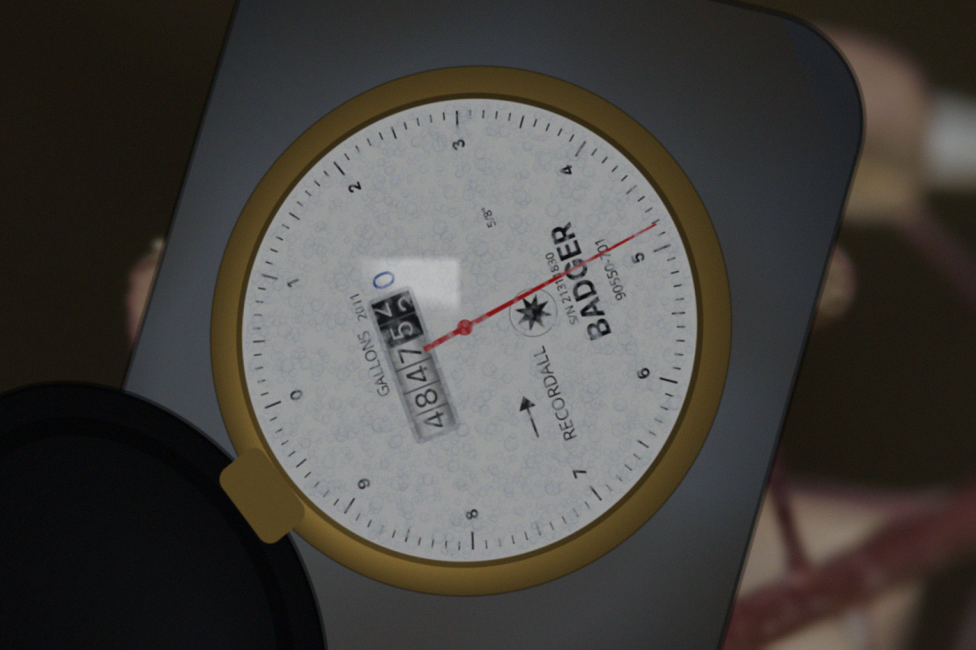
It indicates **4847524.8** gal
